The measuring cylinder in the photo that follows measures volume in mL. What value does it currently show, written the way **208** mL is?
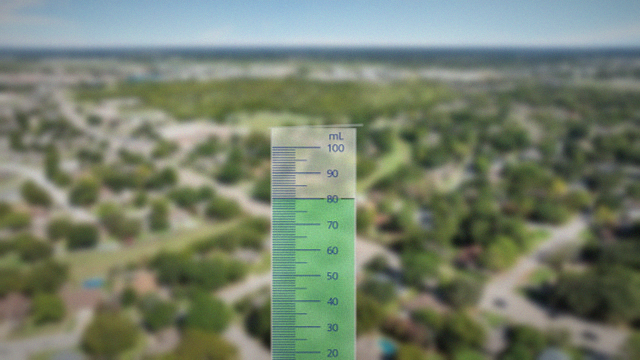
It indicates **80** mL
